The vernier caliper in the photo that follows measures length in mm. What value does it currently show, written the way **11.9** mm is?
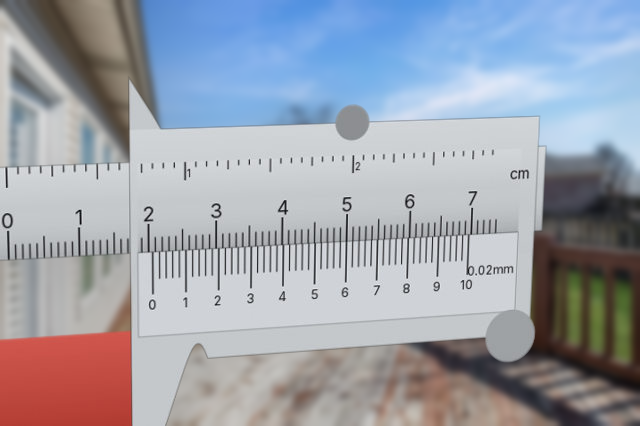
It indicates **20.6** mm
